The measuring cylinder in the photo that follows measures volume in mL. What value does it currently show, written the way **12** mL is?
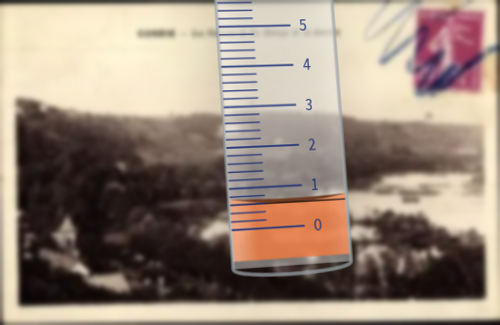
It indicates **0.6** mL
